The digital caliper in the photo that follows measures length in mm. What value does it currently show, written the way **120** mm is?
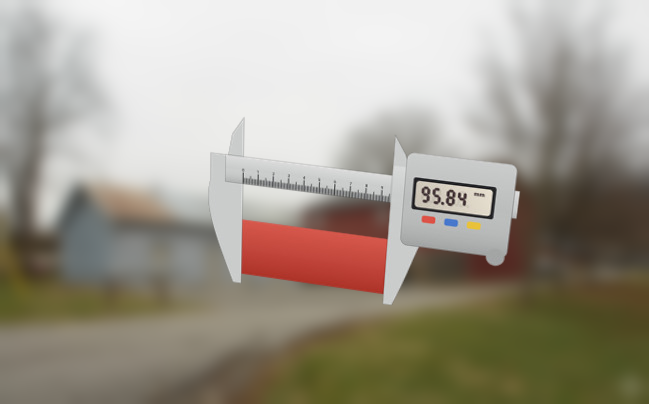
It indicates **95.84** mm
